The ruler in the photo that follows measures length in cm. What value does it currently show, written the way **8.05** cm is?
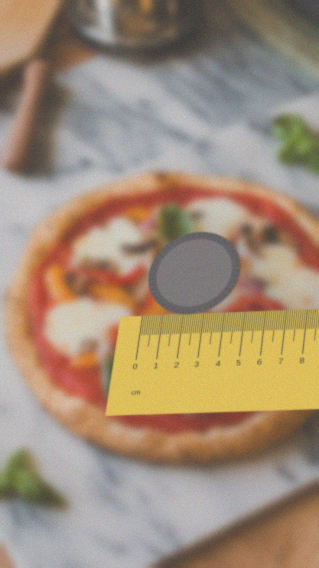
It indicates **4.5** cm
